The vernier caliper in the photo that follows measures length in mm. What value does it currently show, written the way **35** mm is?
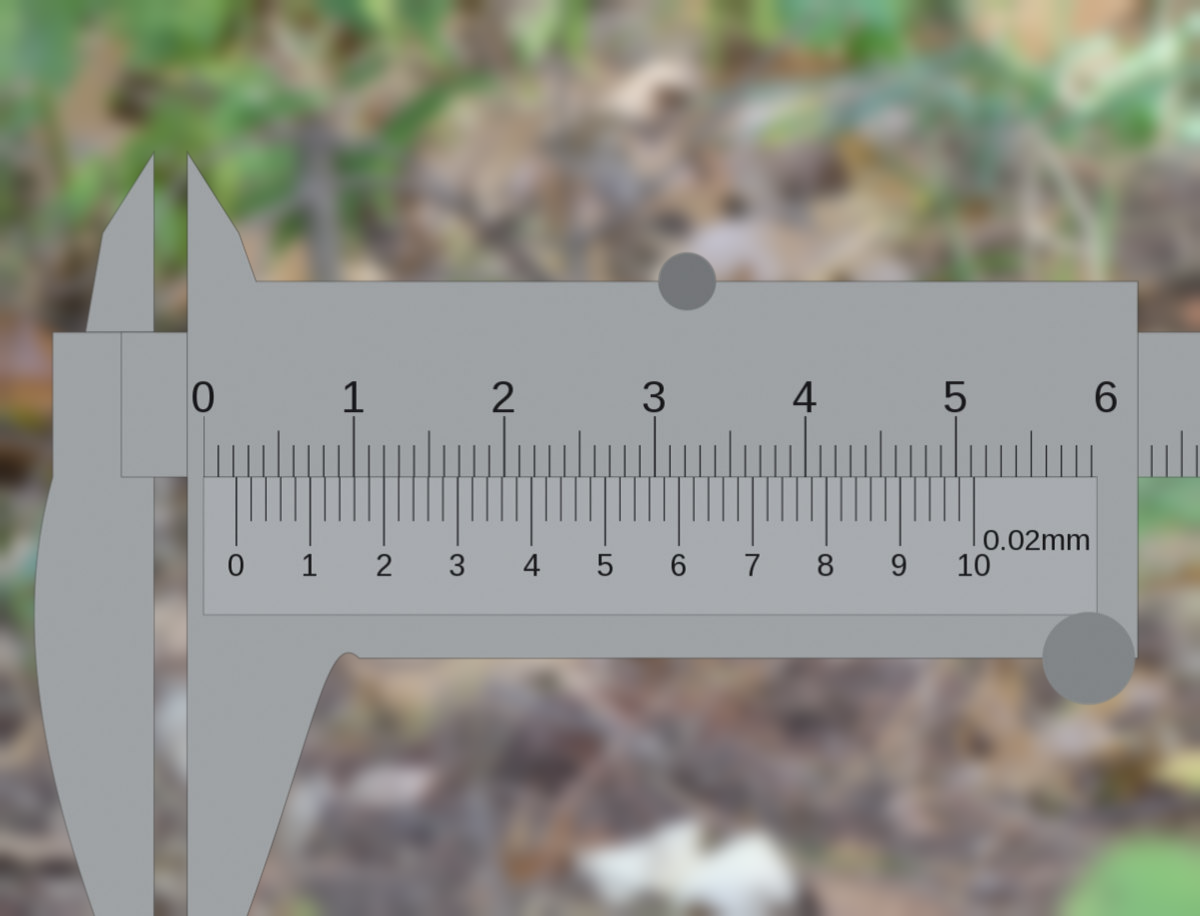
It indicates **2.2** mm
